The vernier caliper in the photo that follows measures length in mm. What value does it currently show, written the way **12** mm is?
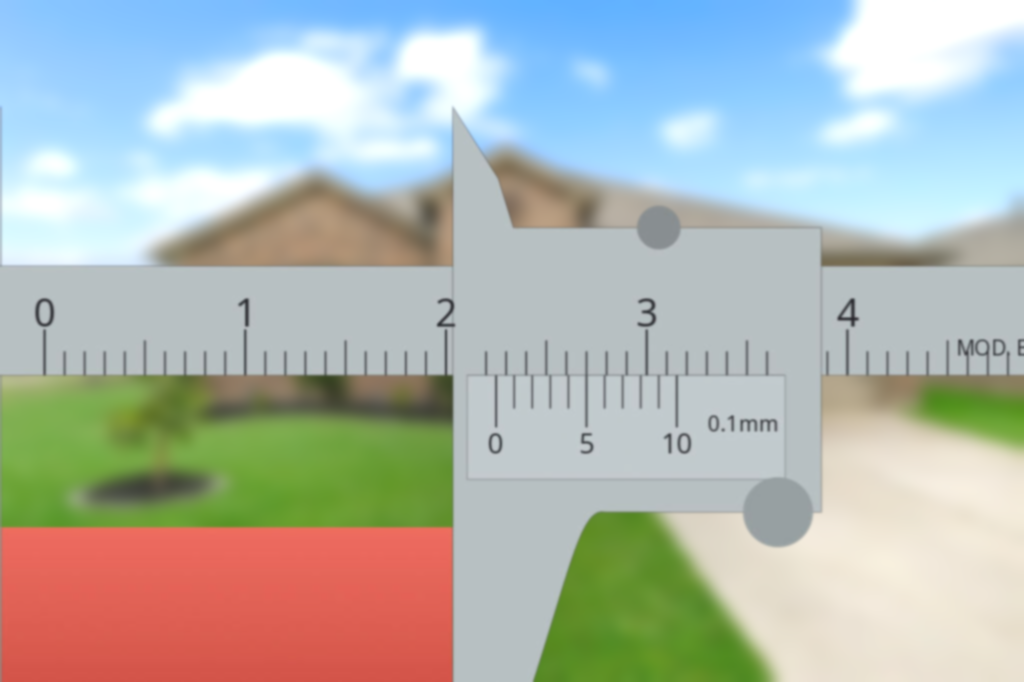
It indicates **22.5** mm
